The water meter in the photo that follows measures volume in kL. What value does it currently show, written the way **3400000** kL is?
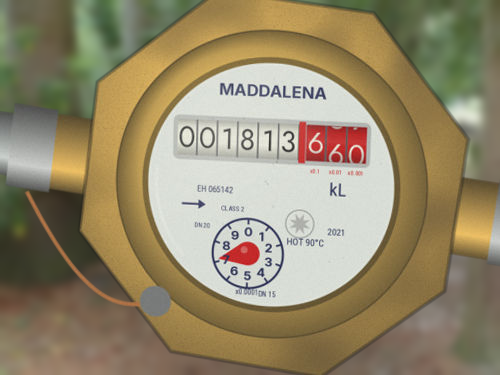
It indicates **1813.6597** kL
